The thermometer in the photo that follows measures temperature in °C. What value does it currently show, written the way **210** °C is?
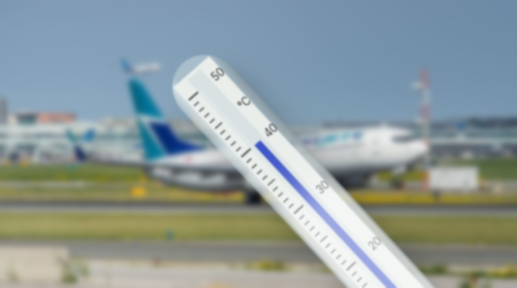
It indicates **40** °C
